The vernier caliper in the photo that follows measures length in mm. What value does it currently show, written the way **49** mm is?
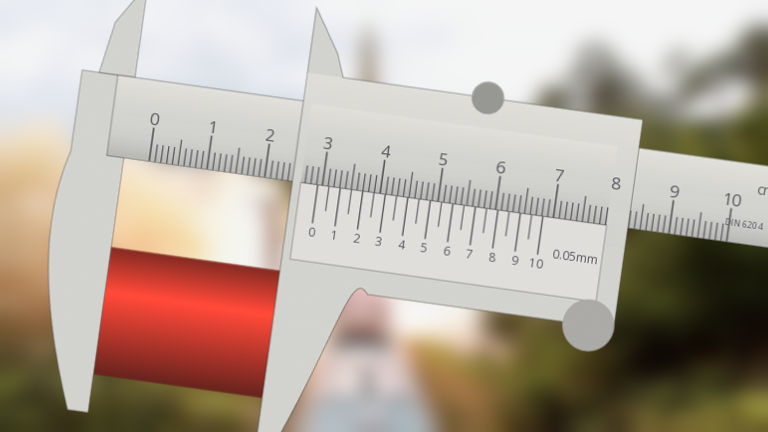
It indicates **29.2** mm
